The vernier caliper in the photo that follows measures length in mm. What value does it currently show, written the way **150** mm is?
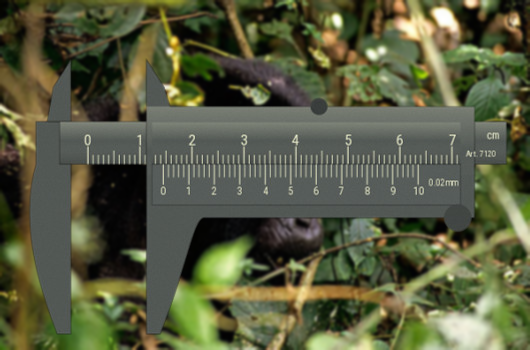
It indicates **14.5** mm
